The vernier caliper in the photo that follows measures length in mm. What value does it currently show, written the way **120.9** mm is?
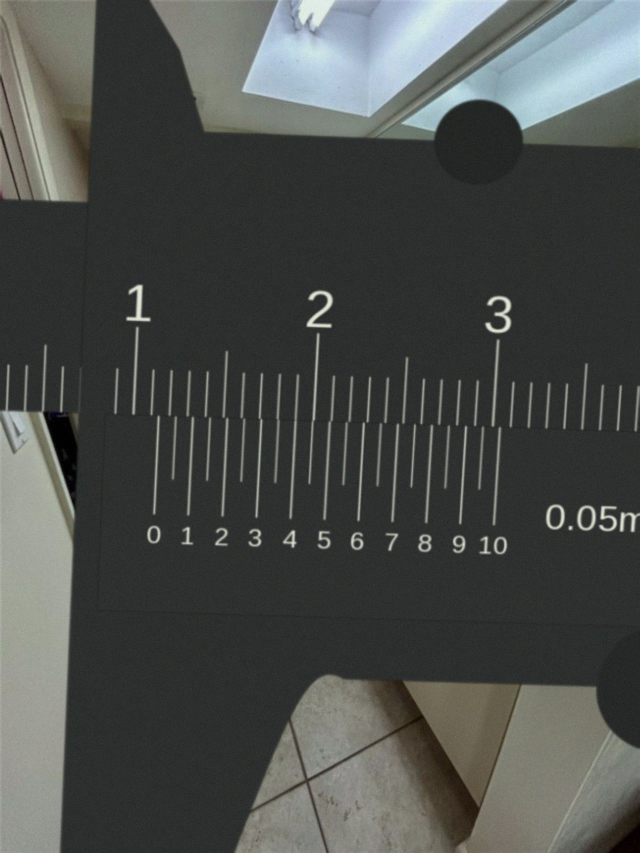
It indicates **11.4** mm
